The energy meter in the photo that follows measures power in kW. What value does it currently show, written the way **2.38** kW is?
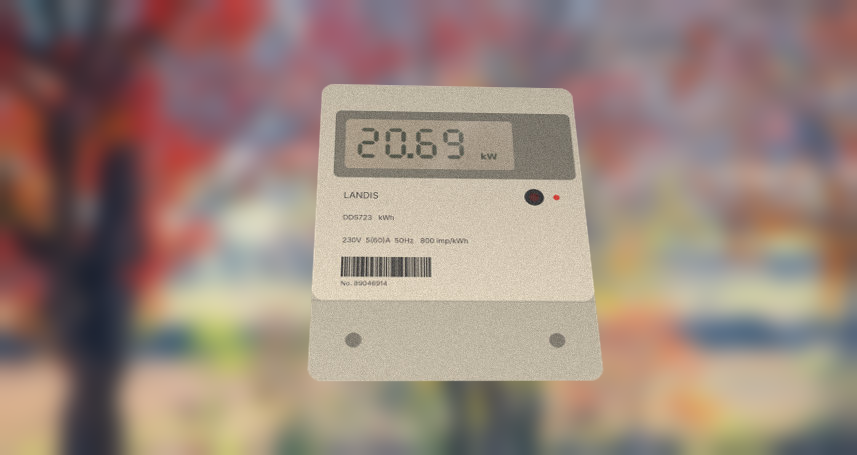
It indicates **20.69** kW
